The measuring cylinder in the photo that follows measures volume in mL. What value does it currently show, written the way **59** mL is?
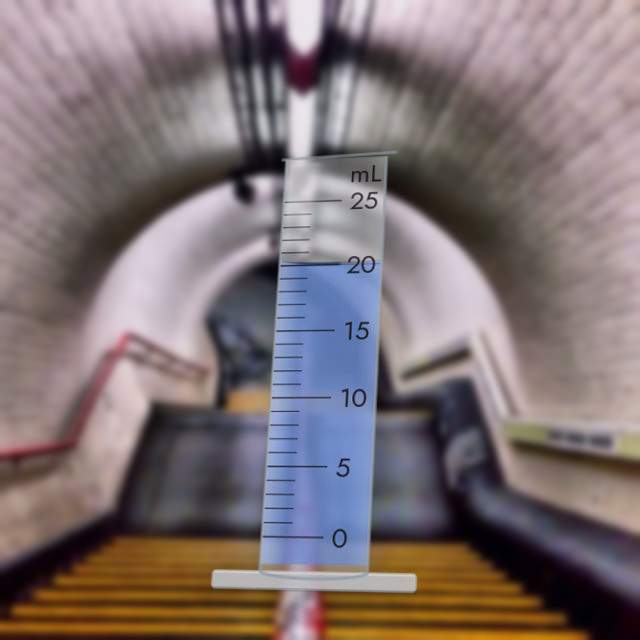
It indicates **20** mL
